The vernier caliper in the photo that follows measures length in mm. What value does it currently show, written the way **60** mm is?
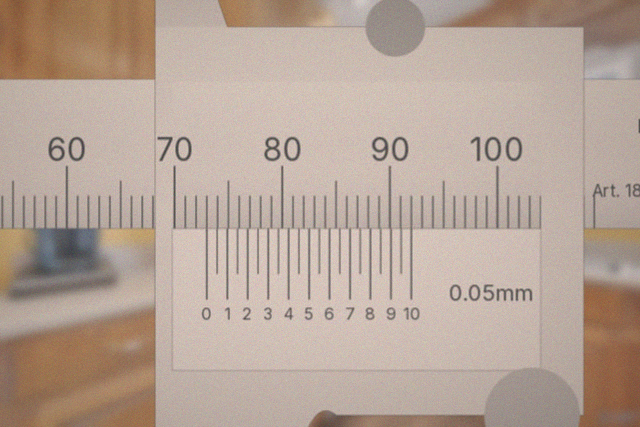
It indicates **73.0** mm
